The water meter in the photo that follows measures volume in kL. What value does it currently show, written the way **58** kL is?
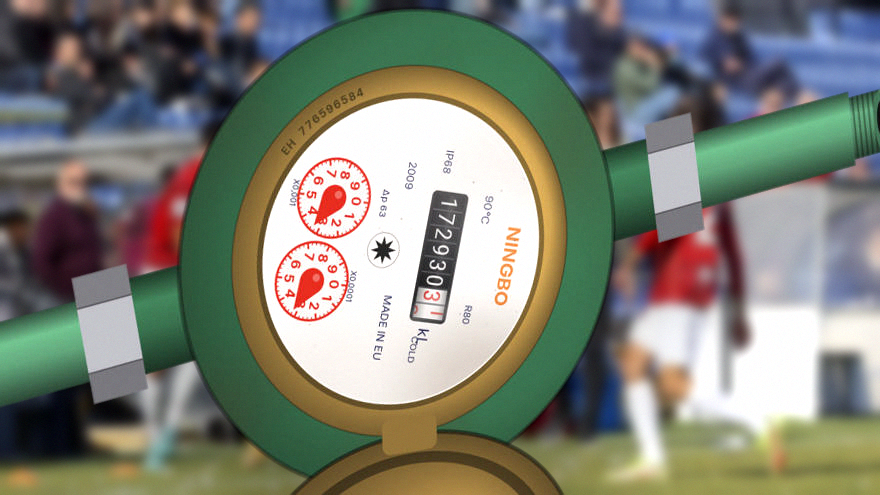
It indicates **172930.3133** kL
